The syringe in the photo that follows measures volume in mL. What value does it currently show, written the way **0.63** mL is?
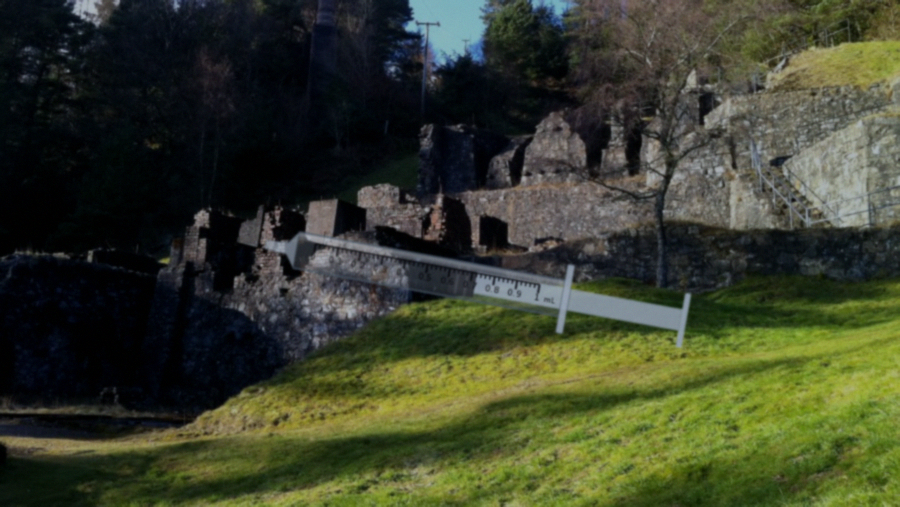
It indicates **0.6** mL
